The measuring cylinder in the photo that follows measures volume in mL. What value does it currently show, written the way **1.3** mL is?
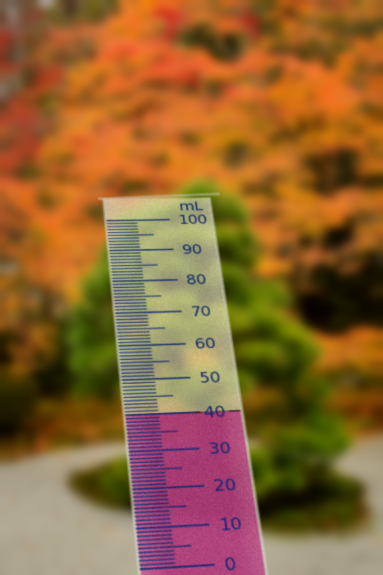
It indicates **40** mL
